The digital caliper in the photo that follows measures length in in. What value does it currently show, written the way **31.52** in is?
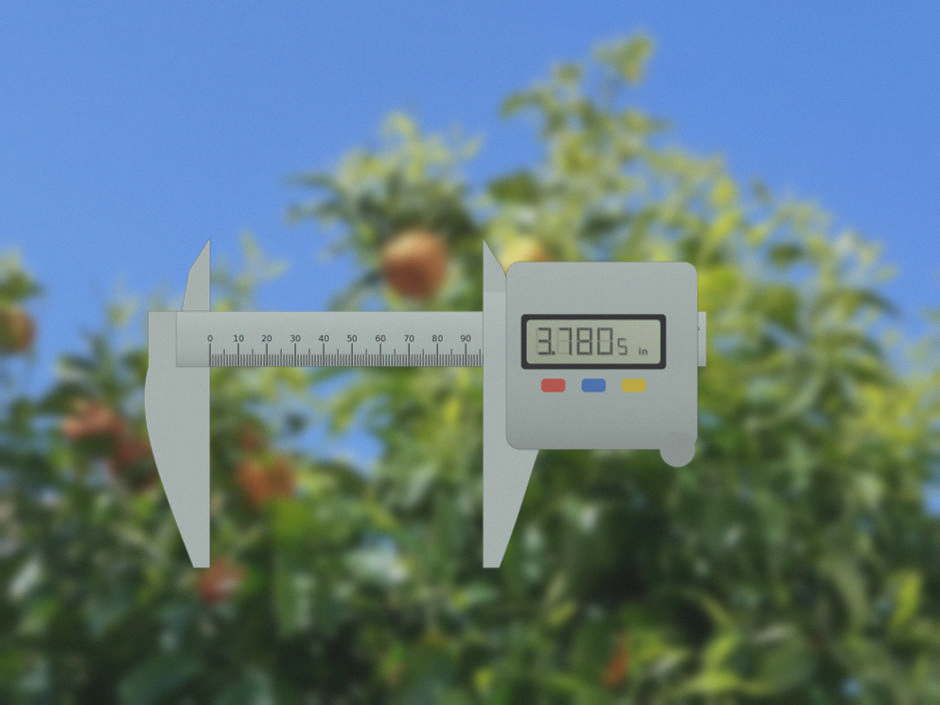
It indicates **3.7805** in
